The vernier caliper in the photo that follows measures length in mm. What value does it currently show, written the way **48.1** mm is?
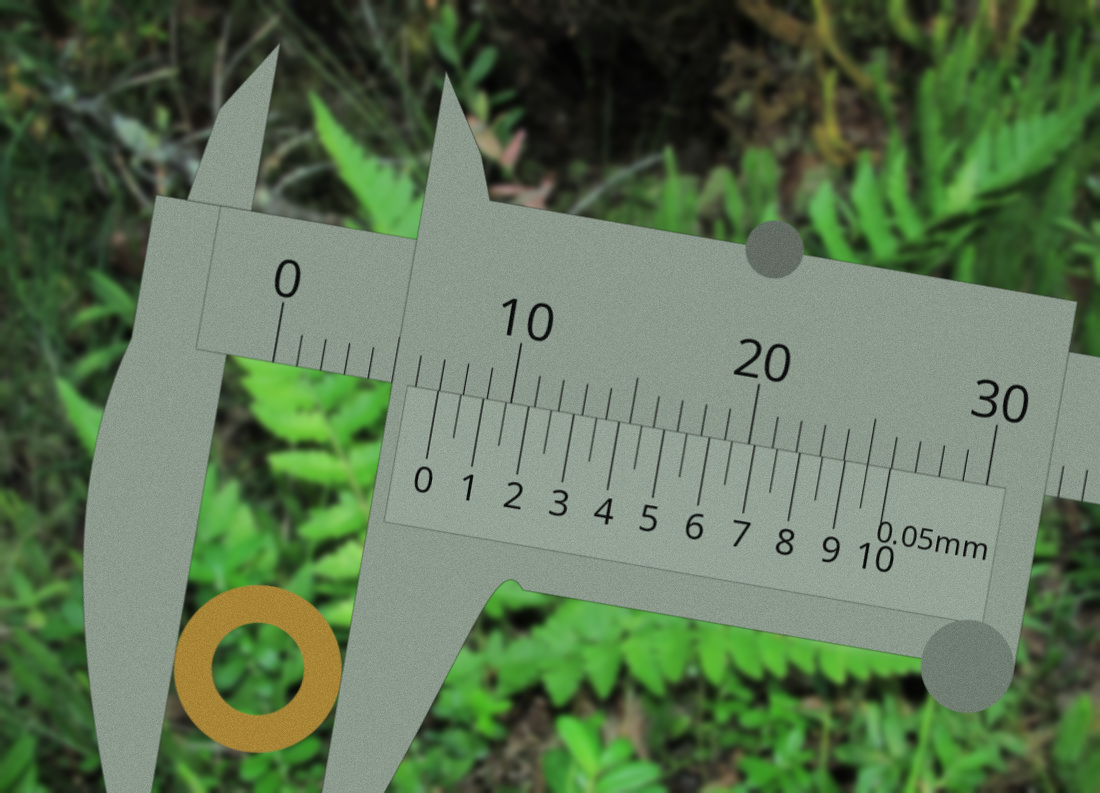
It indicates **6.95** mm
